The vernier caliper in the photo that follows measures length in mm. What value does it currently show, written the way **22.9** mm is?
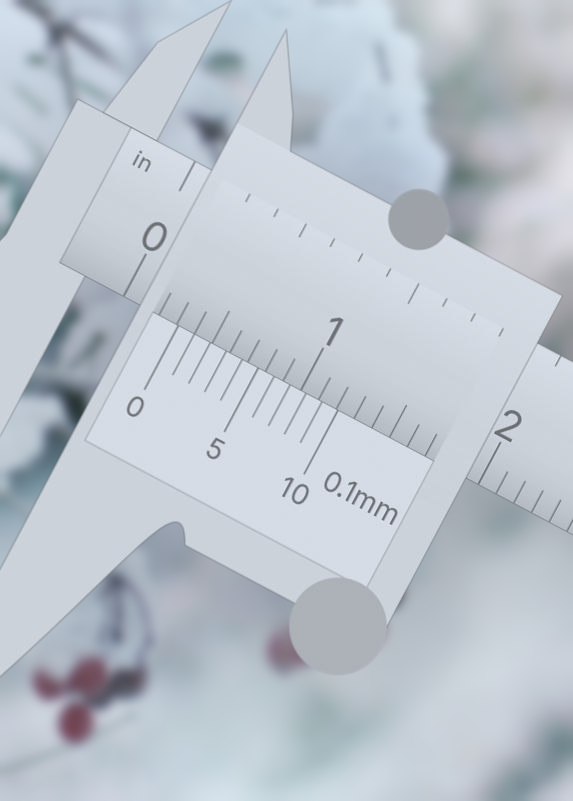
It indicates **3.1** mm
